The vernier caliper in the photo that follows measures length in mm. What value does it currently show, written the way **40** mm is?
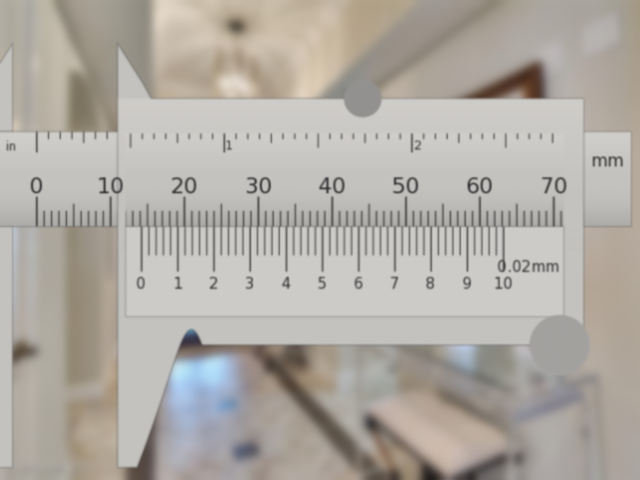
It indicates **14.2** mm
